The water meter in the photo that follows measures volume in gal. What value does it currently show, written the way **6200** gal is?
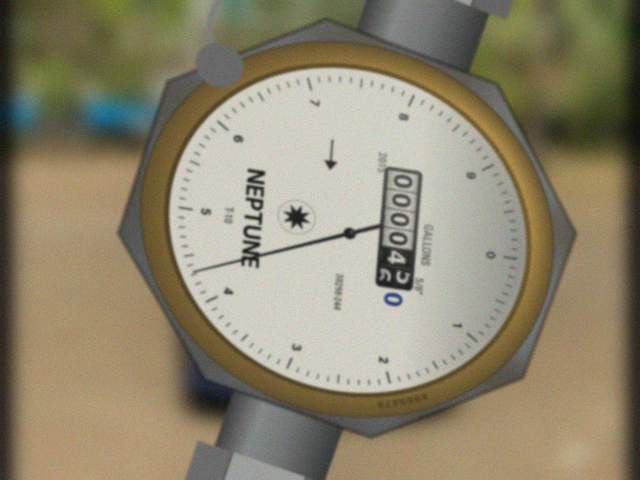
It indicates **454.3** gal
